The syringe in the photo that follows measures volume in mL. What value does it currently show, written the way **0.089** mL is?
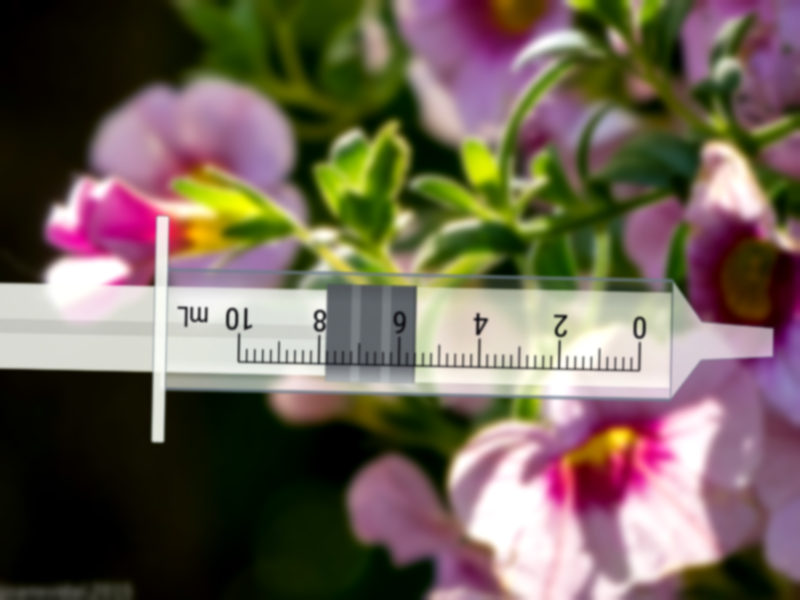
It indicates **5.6** mL
